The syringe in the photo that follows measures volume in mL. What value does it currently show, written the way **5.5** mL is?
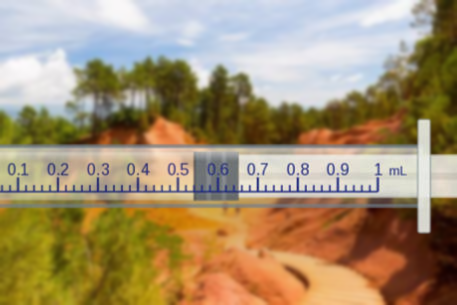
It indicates **0.54** mL
